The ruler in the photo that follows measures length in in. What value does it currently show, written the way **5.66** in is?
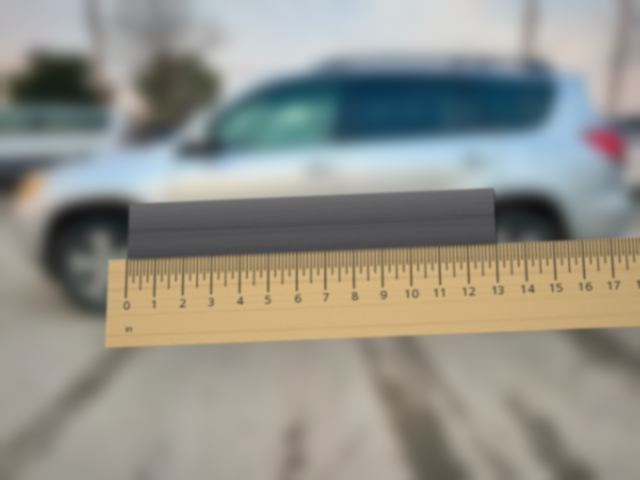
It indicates **13** in
